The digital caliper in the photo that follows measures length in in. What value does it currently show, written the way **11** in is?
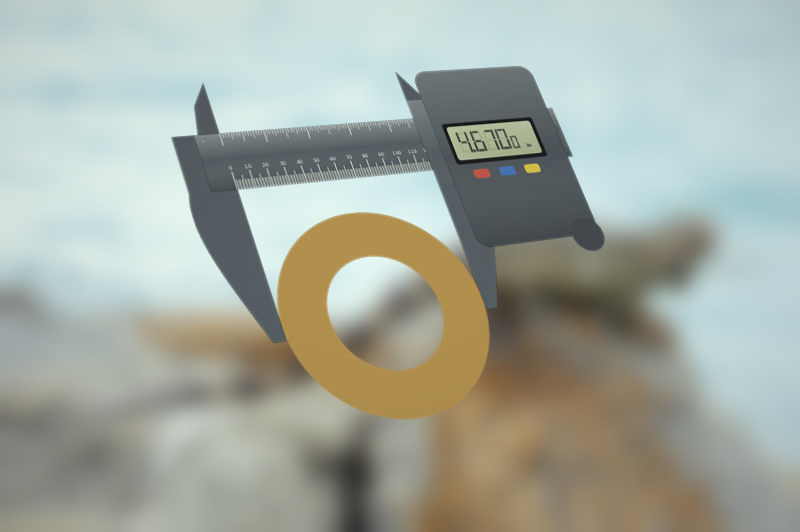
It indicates **4.6700** in
